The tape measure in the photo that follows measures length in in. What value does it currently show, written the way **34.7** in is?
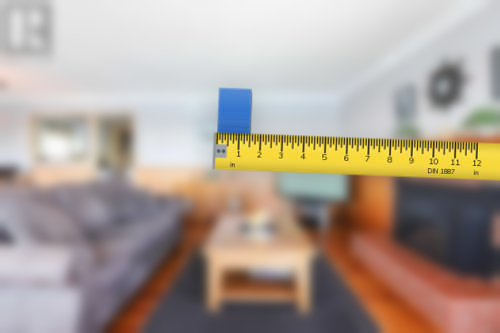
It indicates **1.5** in
